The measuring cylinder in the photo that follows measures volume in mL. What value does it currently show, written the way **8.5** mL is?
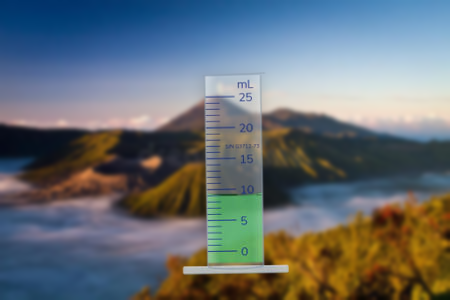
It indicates **9** mL
